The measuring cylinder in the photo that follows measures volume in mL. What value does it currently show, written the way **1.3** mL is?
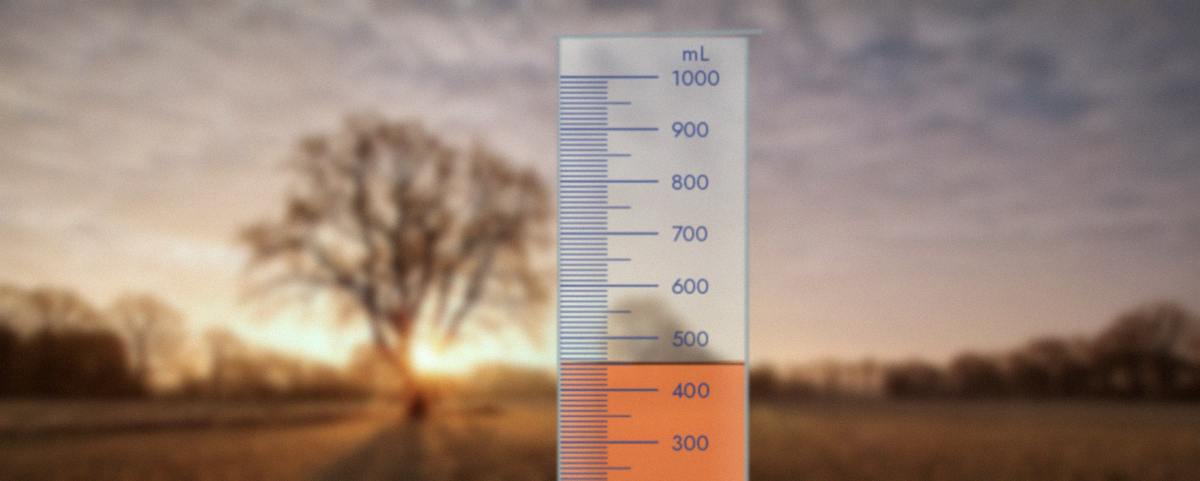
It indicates **450** mL
